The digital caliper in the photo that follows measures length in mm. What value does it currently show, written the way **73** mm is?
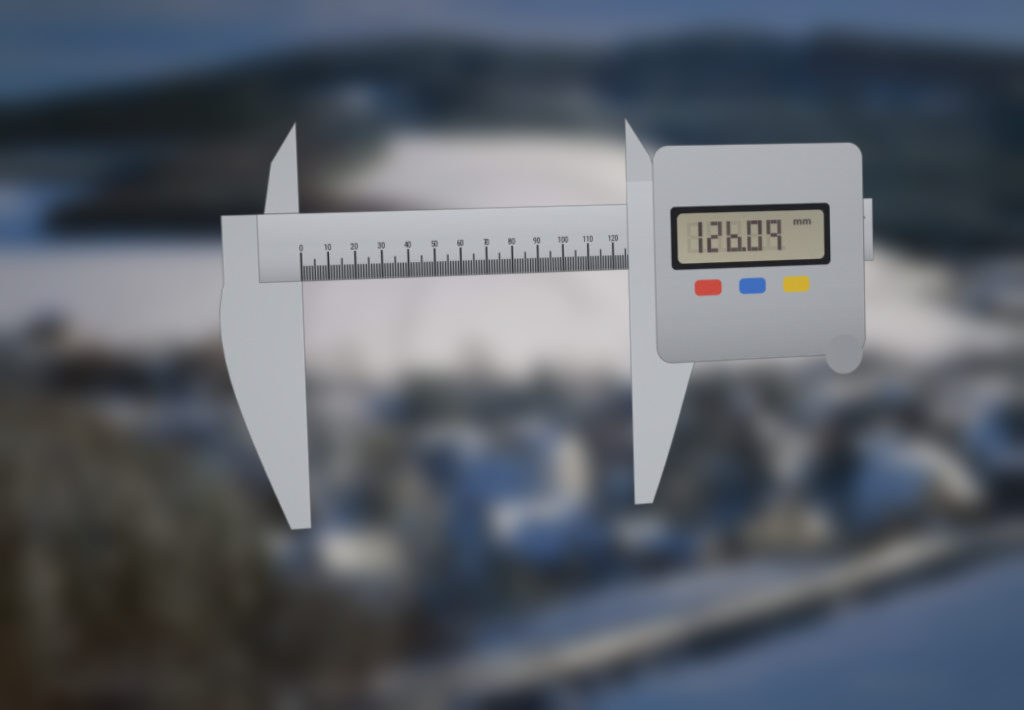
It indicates **126.09** mm
